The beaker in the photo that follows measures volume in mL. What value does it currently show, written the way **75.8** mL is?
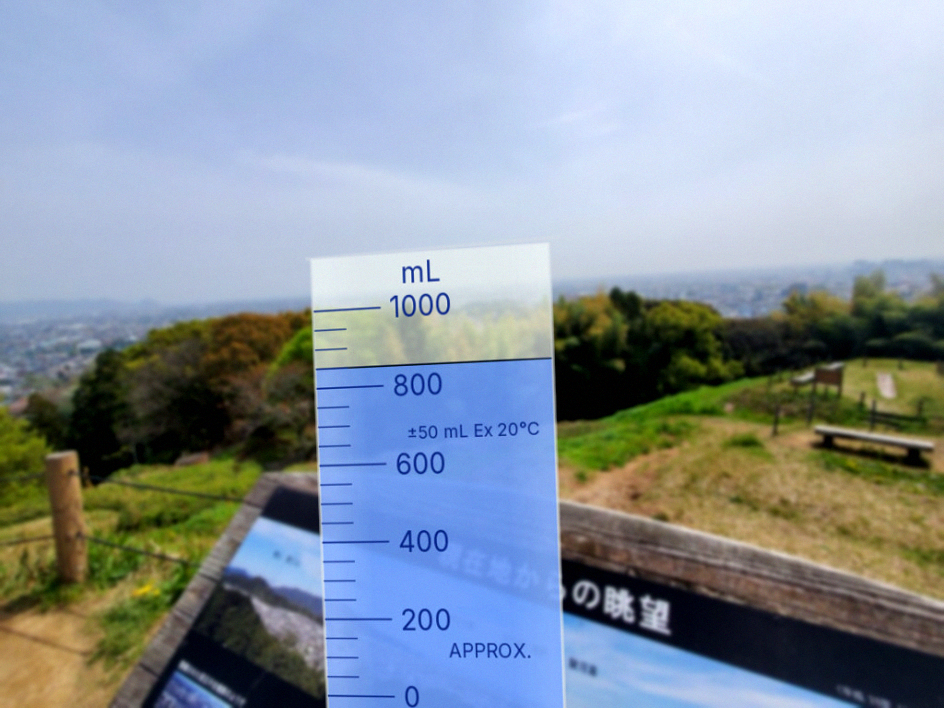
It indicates **850** mL
